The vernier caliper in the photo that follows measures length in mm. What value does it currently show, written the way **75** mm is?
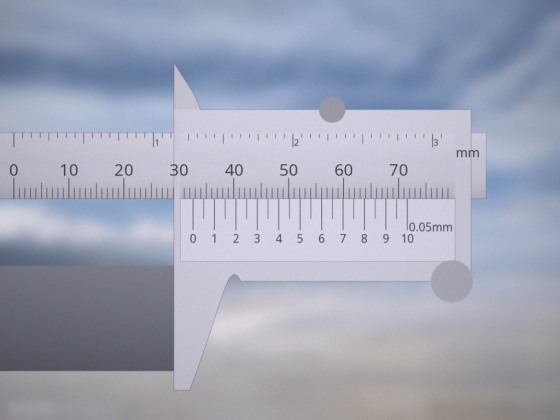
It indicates **32.6** mm
